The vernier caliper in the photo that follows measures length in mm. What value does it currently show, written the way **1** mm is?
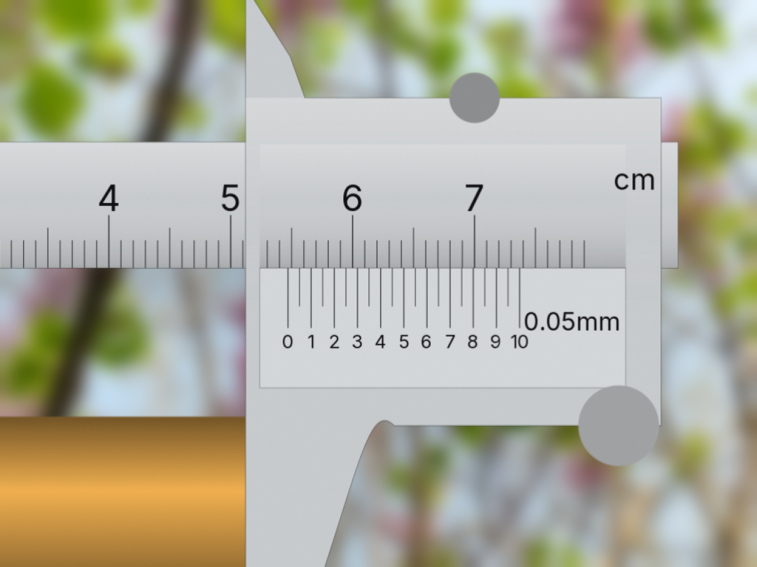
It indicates **54.7** mm
